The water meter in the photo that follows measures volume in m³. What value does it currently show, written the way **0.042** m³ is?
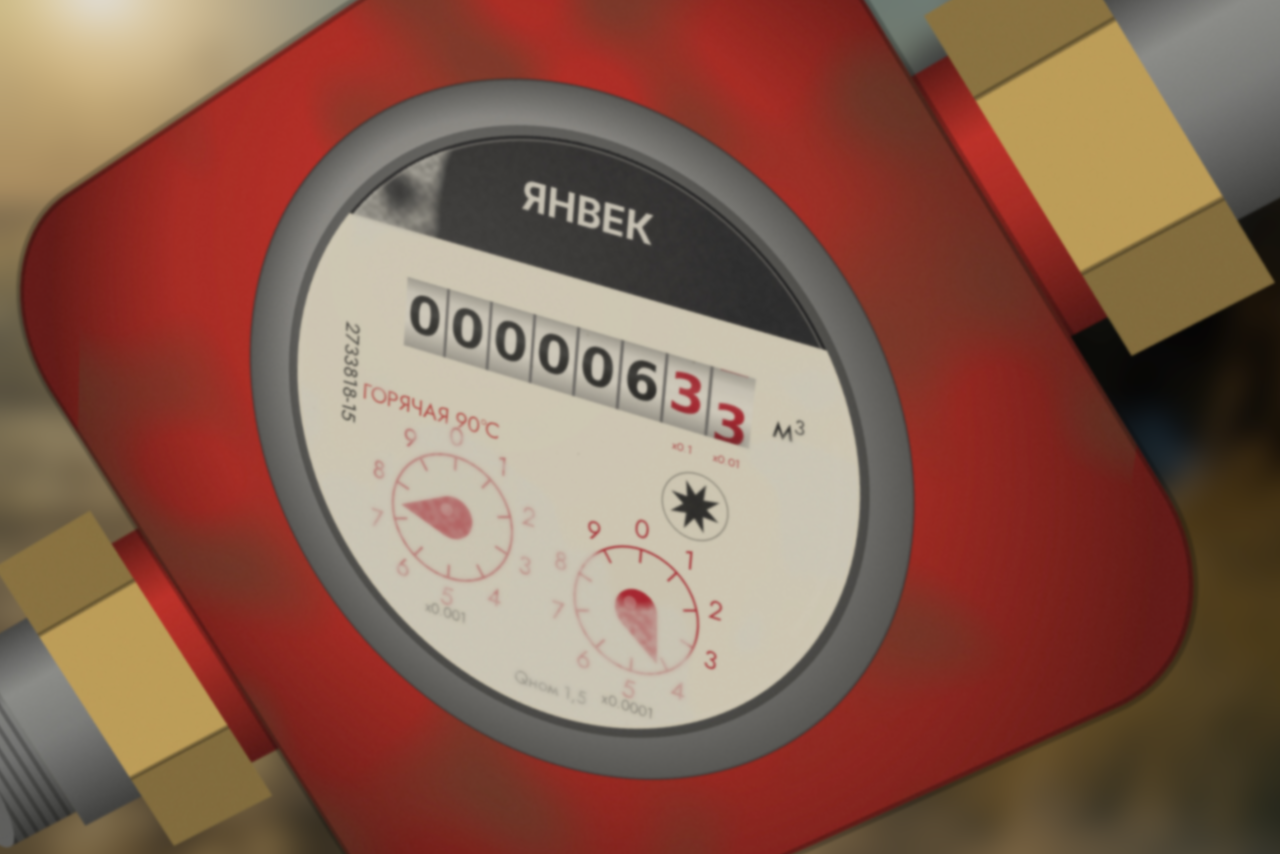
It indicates **6.3274** m³
